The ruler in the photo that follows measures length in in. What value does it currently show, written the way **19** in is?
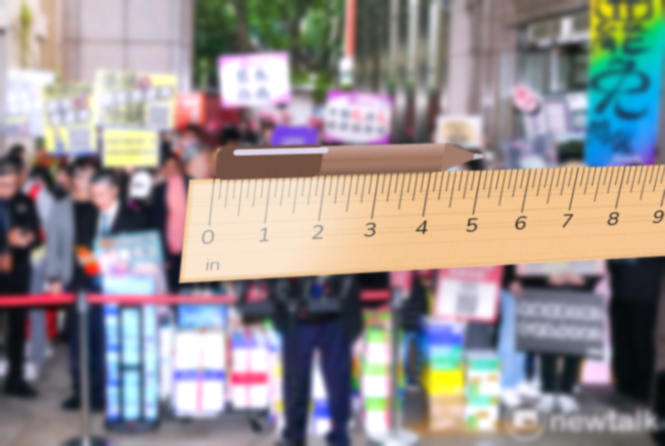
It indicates **5** in
